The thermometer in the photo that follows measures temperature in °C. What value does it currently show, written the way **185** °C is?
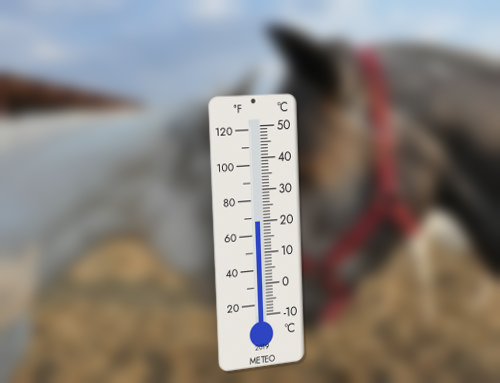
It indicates **20** °C
